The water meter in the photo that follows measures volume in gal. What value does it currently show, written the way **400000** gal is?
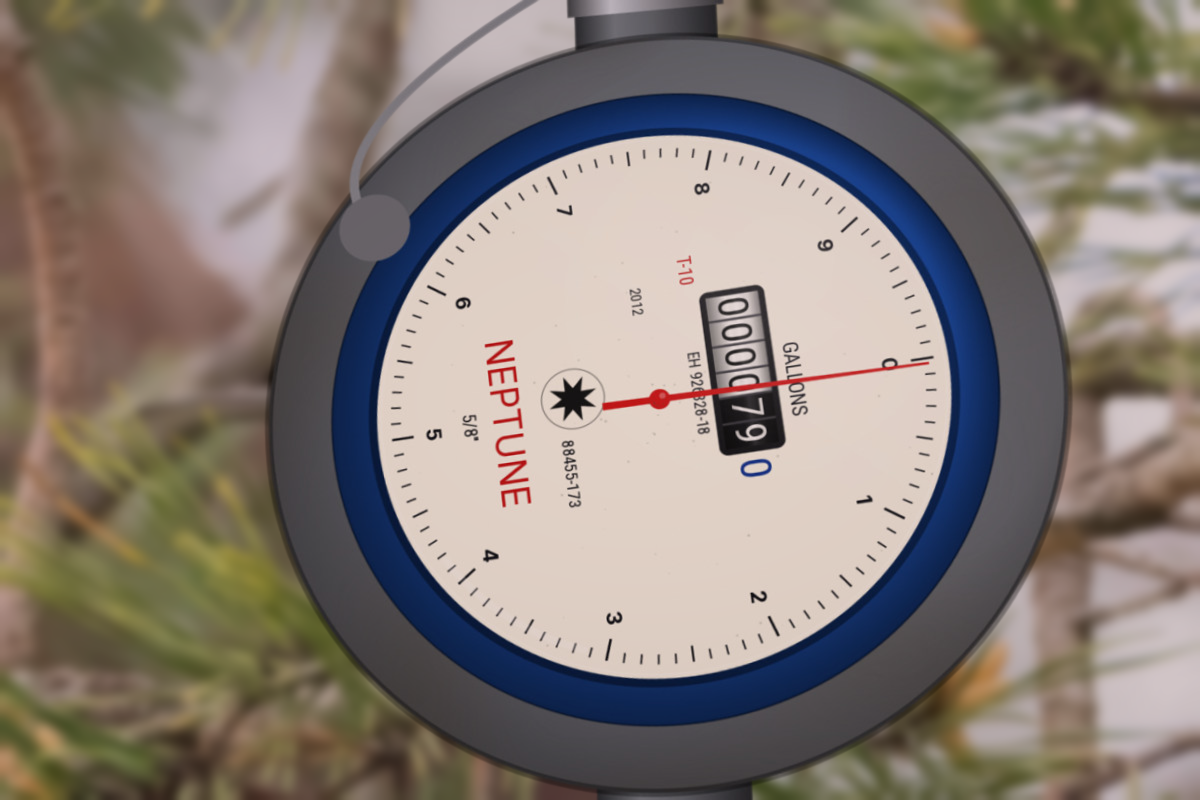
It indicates **790.0** gal
